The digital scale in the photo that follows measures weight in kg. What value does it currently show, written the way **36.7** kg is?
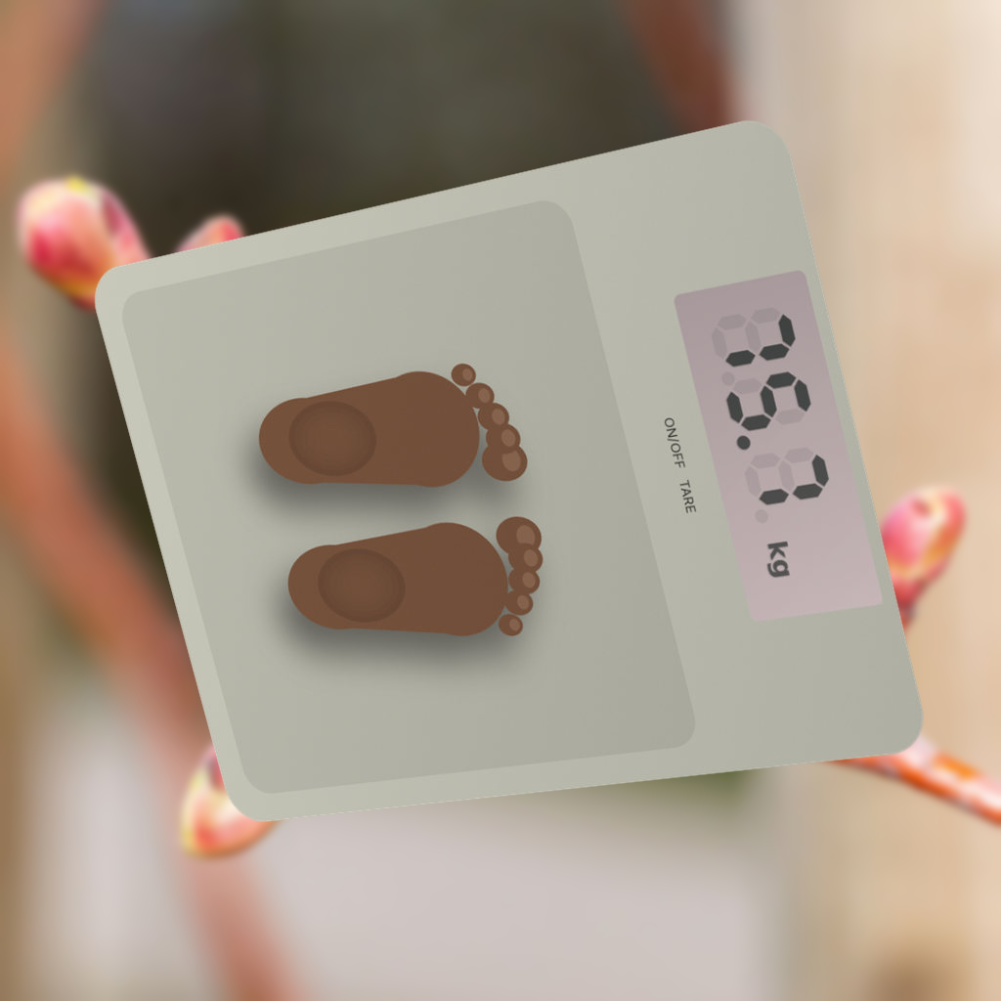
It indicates **75.7** kg
